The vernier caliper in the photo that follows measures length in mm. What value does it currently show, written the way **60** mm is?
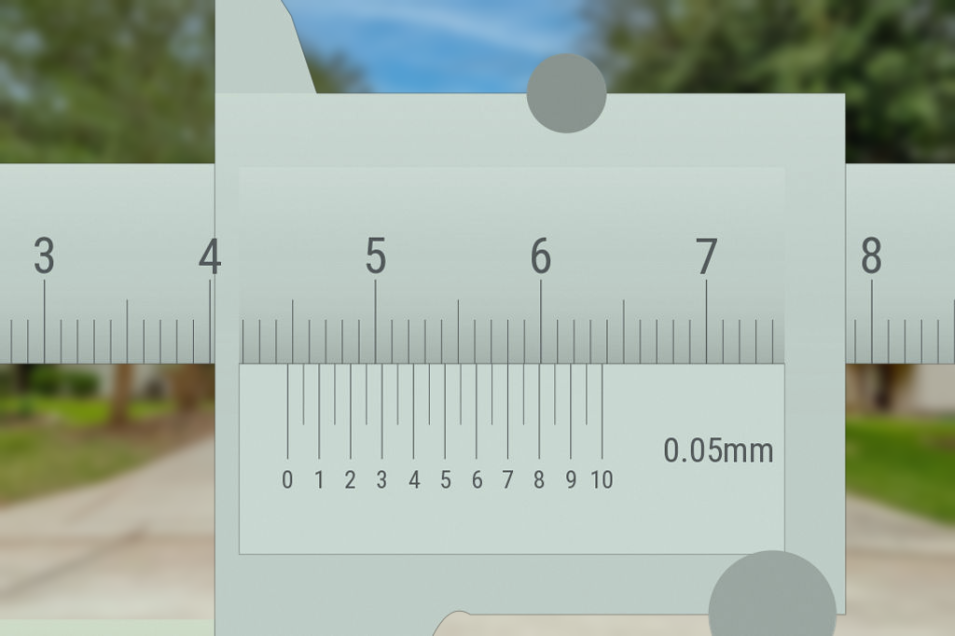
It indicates **44.7** mm
